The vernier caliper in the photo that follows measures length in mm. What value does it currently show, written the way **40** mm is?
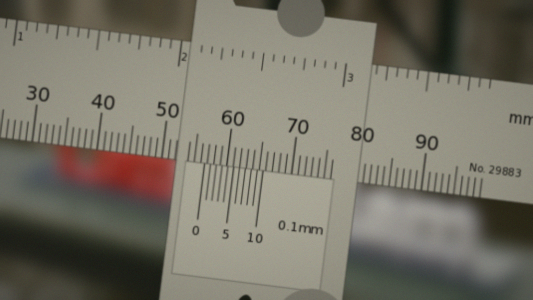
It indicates **56.6** mm
